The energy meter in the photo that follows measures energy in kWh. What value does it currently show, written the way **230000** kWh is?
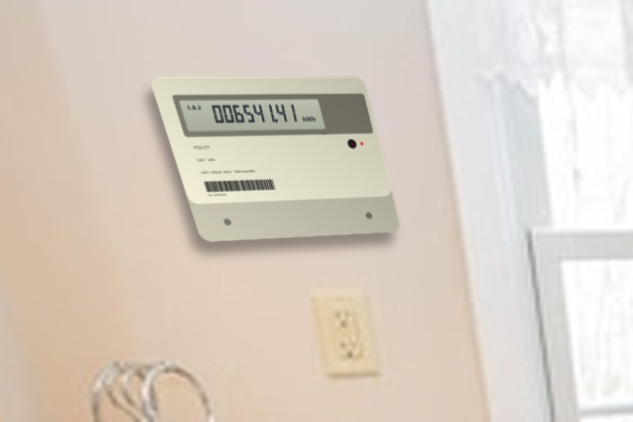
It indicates **6541.41** kWh
